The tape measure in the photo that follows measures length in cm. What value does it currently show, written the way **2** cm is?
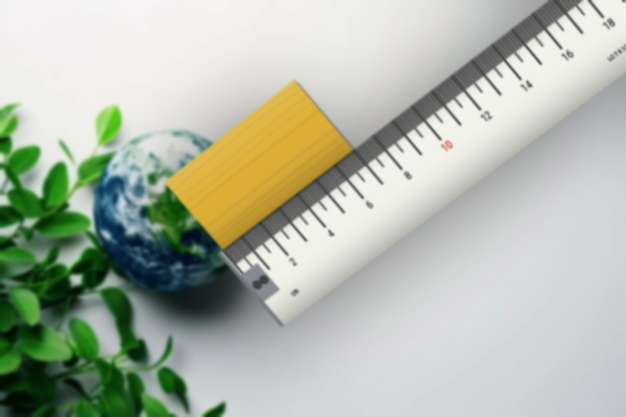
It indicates **7** cm
